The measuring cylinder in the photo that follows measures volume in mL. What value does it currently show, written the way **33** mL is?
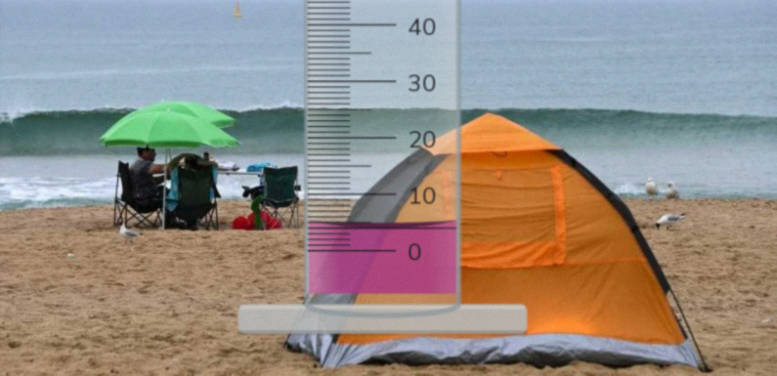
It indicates **4** mL
